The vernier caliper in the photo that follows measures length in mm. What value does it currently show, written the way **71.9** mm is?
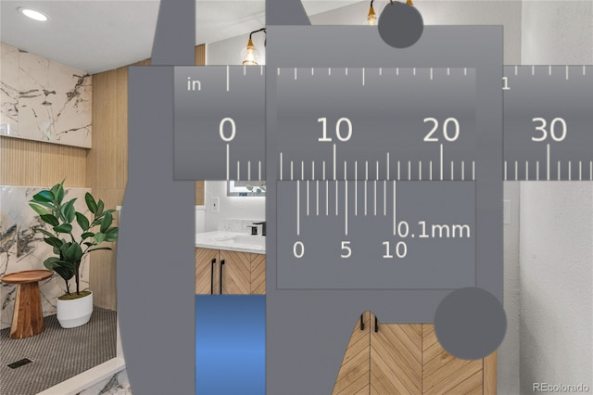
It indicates **6.6** mm
